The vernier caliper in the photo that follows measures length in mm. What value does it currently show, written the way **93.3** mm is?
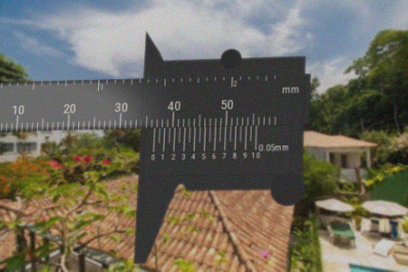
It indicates **36.6** mm
